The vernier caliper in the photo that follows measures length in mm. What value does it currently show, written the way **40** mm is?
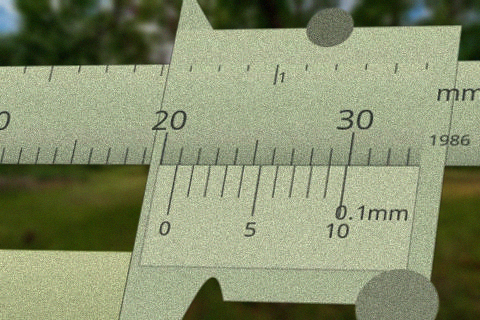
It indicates **20.9** mm
